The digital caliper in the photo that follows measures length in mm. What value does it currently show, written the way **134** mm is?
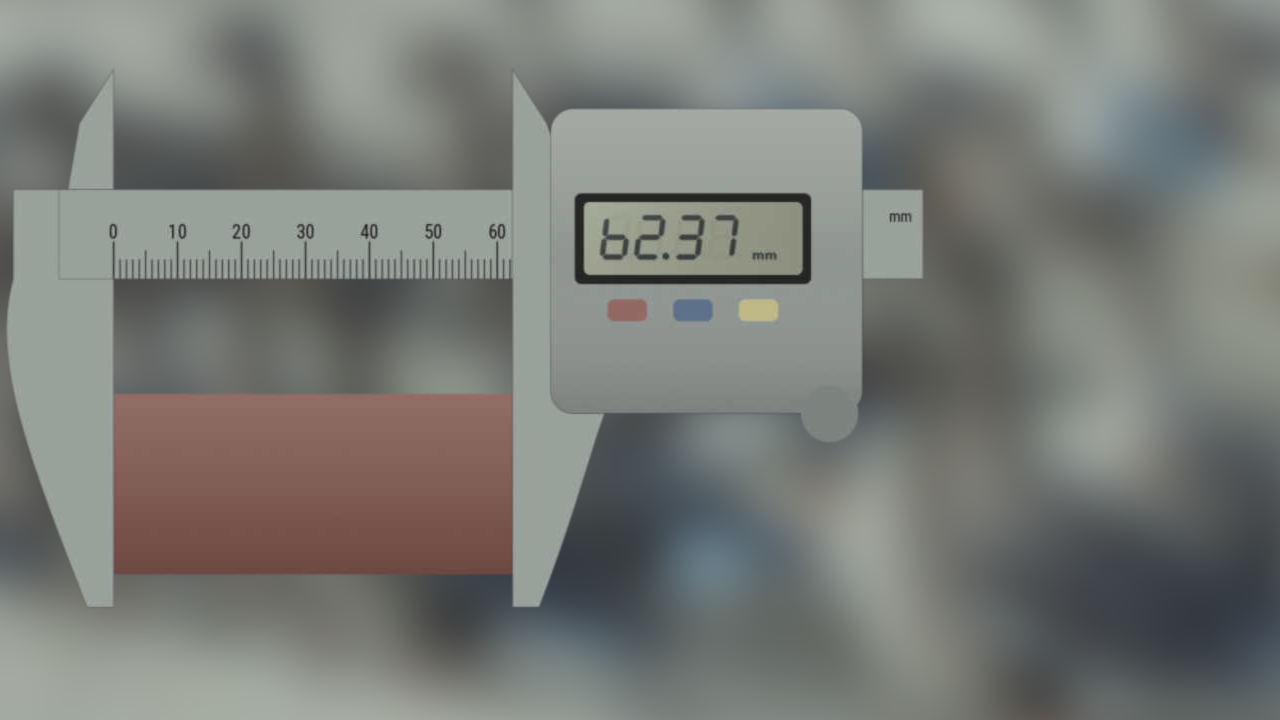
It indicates **62.37** mm
